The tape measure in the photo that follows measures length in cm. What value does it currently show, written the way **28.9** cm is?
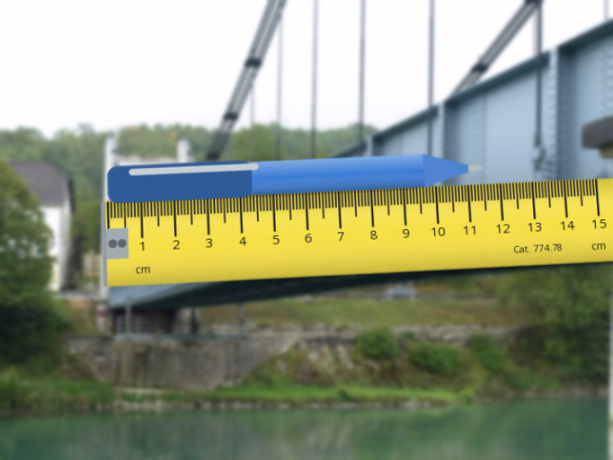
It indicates **11.5** cm
